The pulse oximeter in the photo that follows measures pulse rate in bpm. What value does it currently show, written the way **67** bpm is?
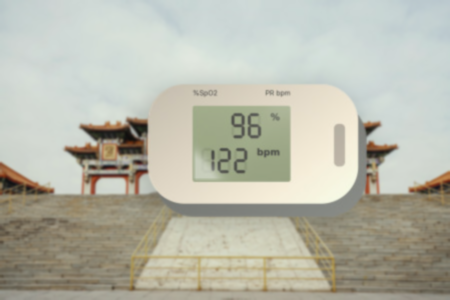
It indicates **122** bpm
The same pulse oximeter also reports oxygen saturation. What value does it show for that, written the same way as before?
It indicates **96** %
